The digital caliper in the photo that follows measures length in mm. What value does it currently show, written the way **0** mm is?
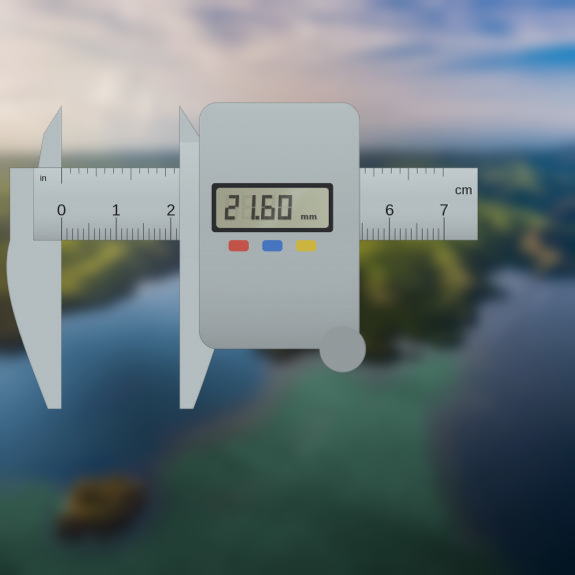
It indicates **21.60** mm
